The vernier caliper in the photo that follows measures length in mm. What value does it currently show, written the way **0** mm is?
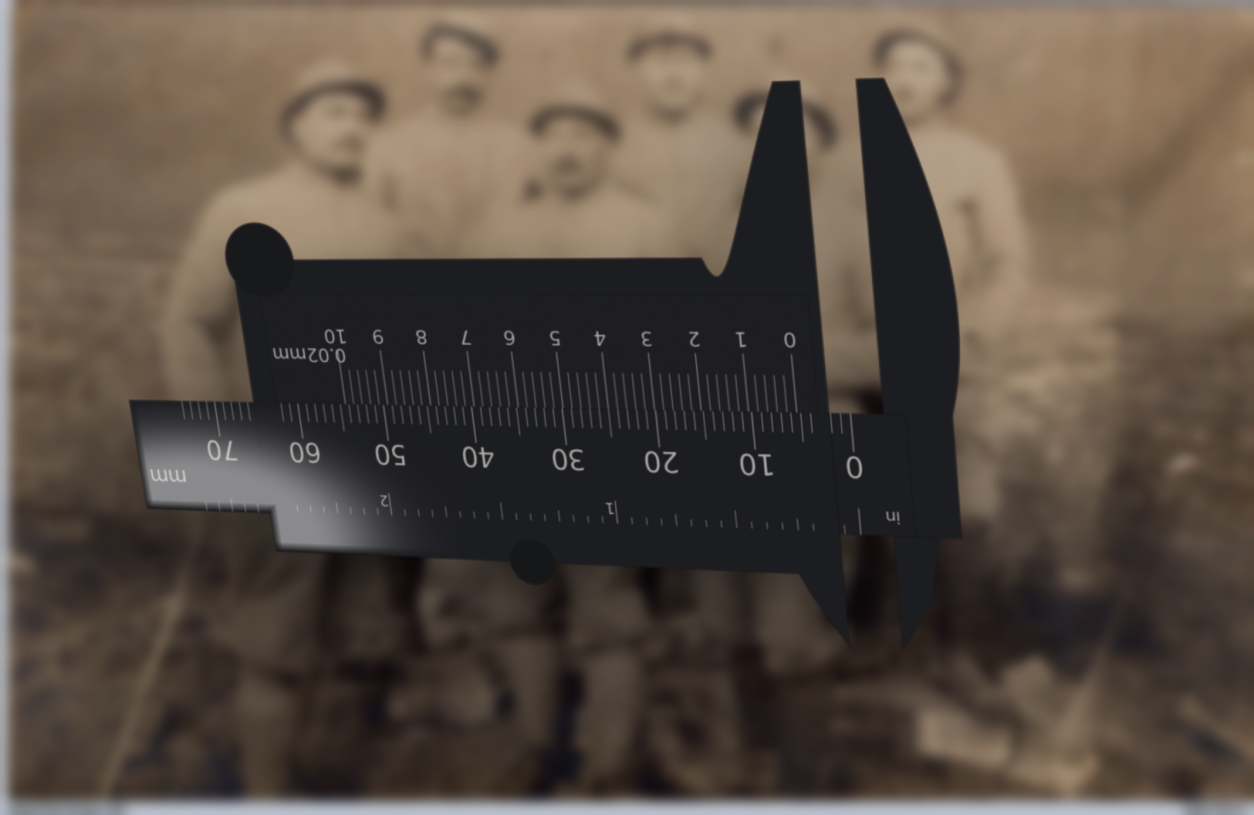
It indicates **5.4** mm
